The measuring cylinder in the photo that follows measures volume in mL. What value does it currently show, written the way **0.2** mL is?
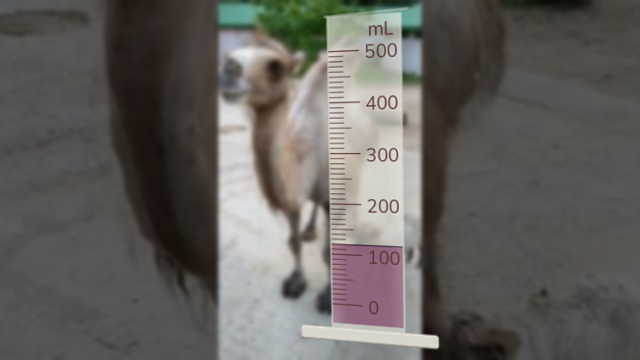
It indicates **120** mL
